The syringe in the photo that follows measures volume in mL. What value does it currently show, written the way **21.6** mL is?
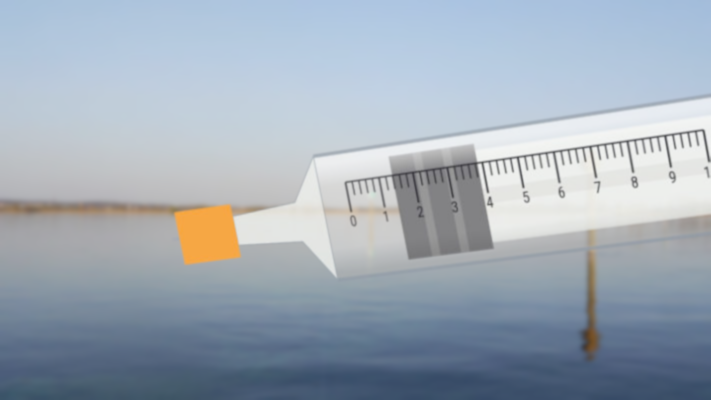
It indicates **1.4** mL
